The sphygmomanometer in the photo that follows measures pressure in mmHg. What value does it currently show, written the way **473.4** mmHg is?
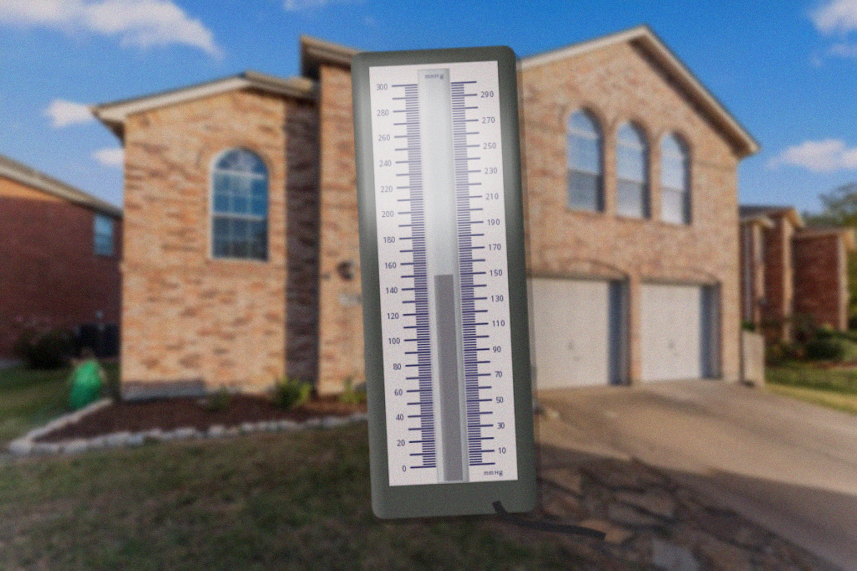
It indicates **150** mmHg
